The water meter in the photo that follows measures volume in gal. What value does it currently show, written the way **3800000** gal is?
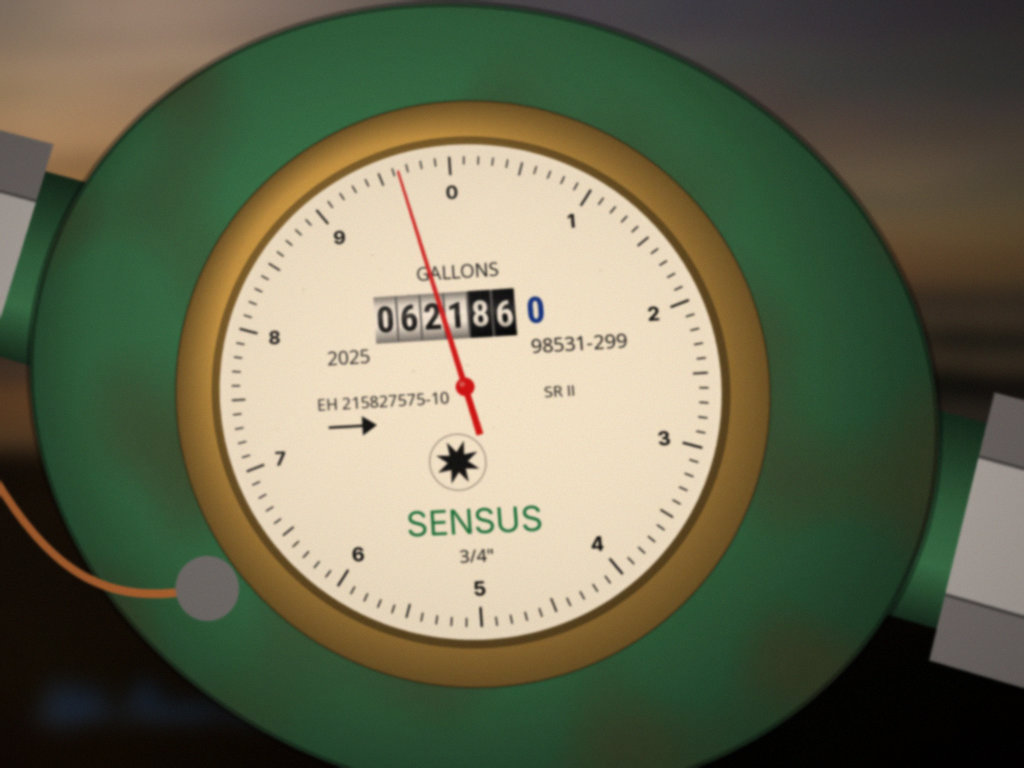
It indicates **621859.6** gal
